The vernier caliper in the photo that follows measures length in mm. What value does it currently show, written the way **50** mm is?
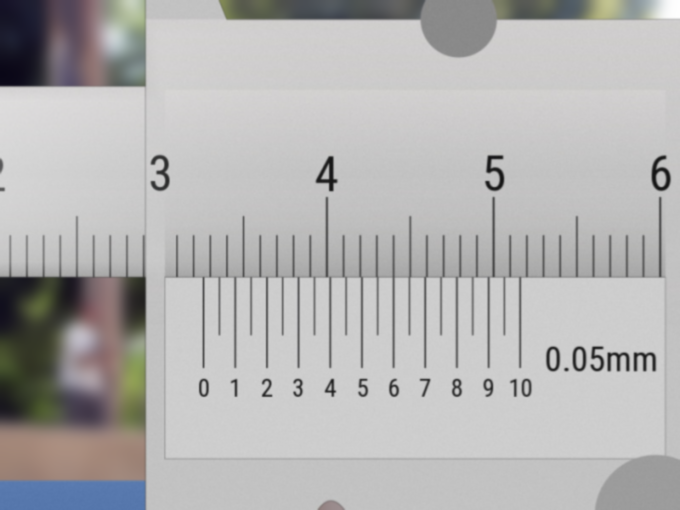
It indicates **32.6** mm
